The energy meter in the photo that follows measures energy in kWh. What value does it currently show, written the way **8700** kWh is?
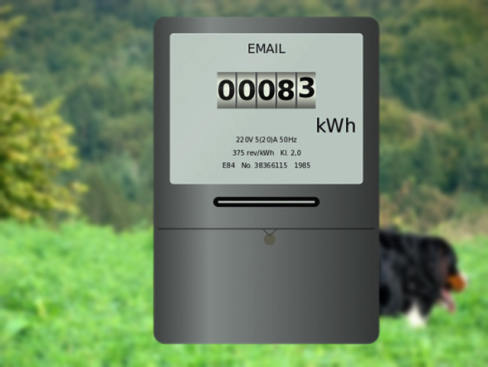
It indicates **83** kWh
